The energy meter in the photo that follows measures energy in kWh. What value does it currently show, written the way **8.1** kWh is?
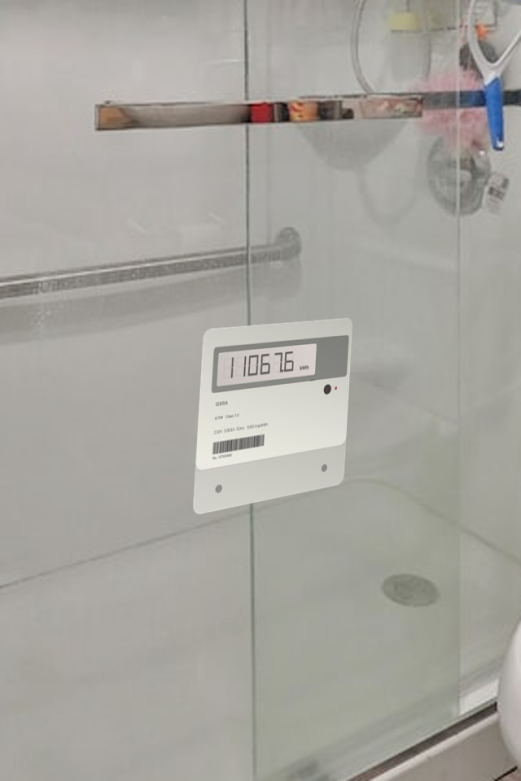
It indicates **11067.6** kWh
